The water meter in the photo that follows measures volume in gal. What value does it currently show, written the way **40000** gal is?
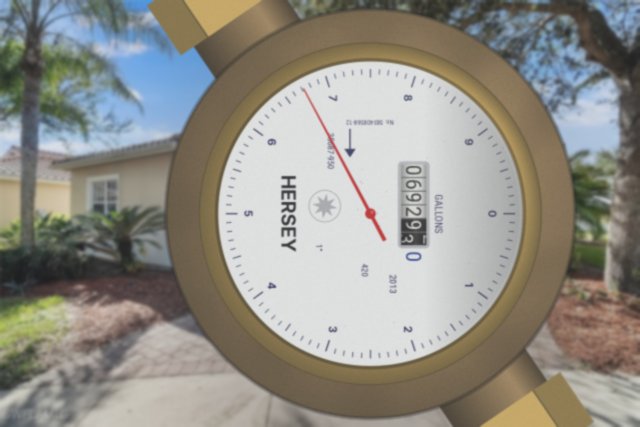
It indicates **692926.7** gal
